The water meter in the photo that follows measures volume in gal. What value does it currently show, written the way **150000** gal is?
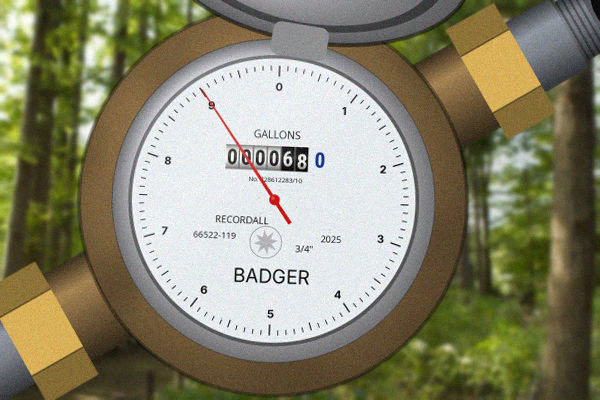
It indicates **679.0** gal
